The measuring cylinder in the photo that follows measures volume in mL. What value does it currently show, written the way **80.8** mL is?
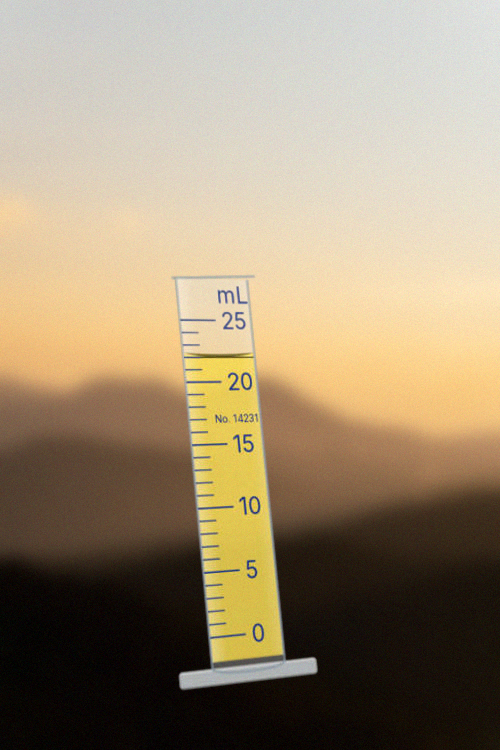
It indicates **22** mL
